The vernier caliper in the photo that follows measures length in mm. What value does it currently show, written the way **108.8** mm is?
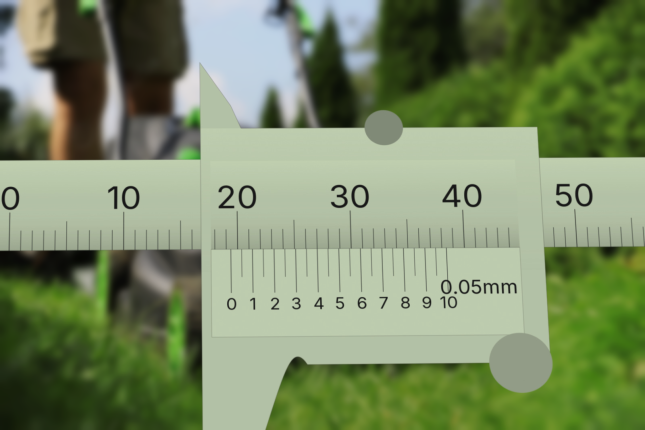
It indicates **19.4** mm
